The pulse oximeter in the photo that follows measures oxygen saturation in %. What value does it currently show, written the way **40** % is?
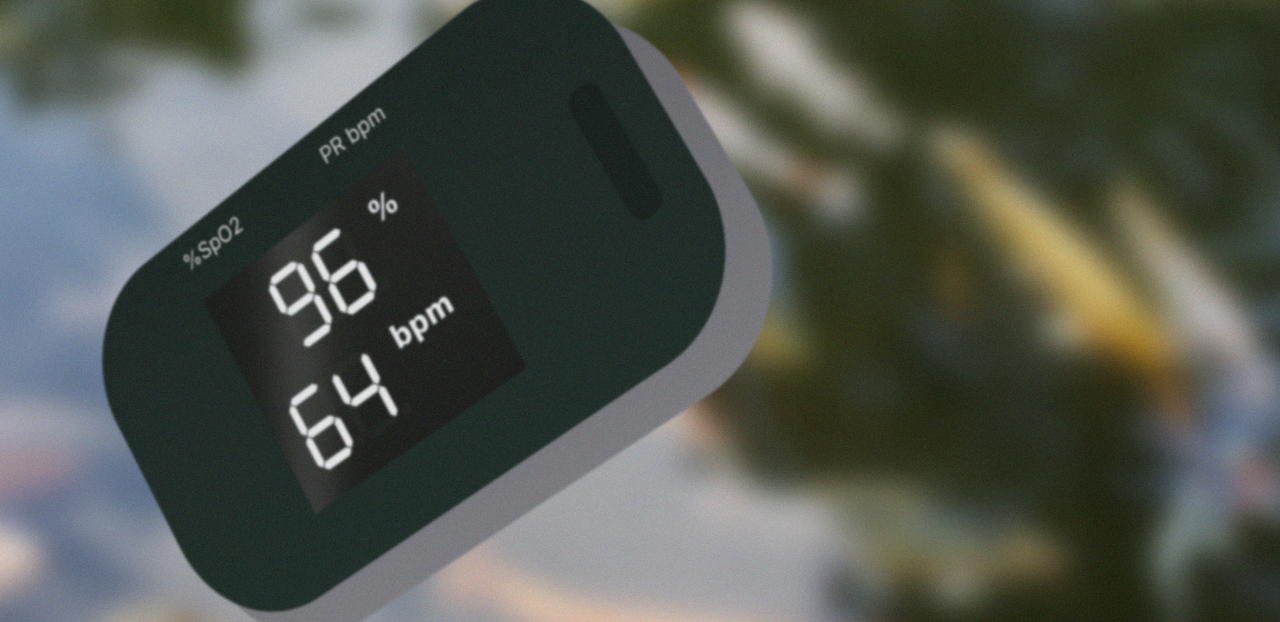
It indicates **96** %
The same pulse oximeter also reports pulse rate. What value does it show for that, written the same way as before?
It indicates **64** bpm
